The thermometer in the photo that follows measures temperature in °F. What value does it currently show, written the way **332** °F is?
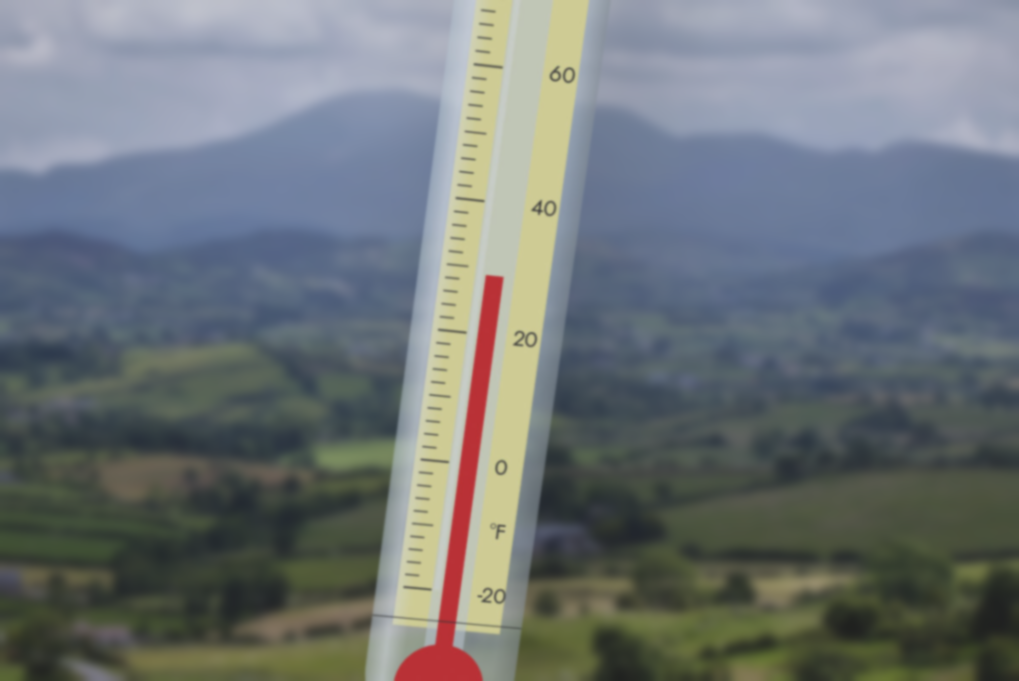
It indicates **29** °F
